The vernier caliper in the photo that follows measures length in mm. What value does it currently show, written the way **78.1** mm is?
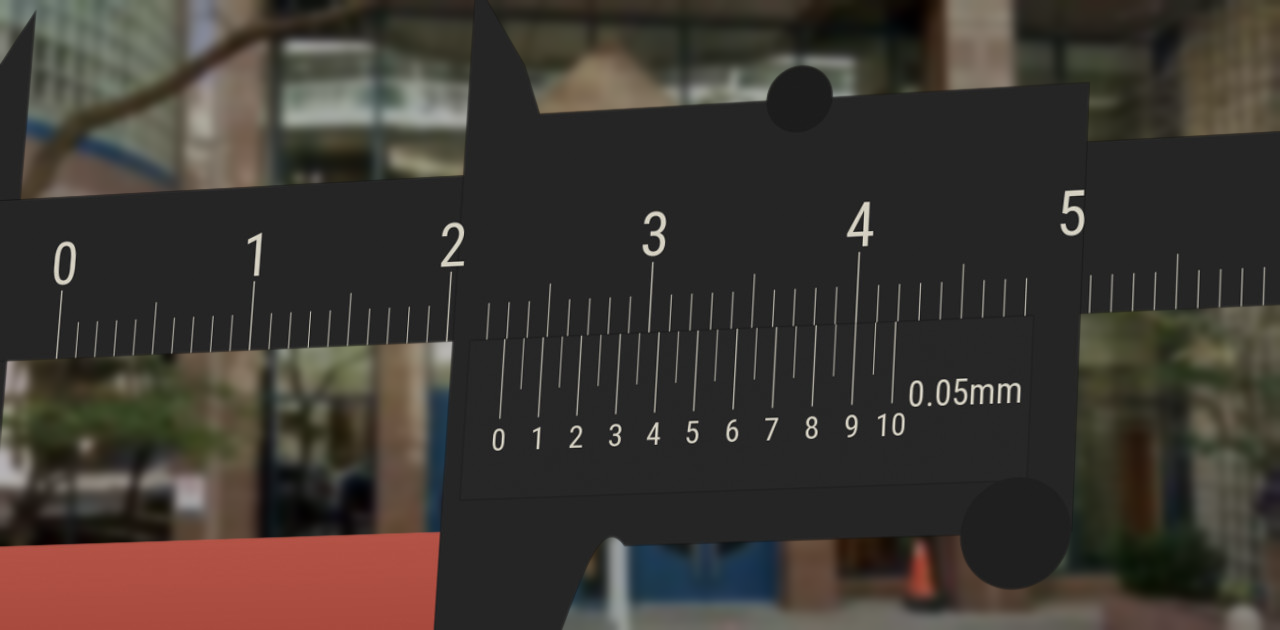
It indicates **22.9** mm
